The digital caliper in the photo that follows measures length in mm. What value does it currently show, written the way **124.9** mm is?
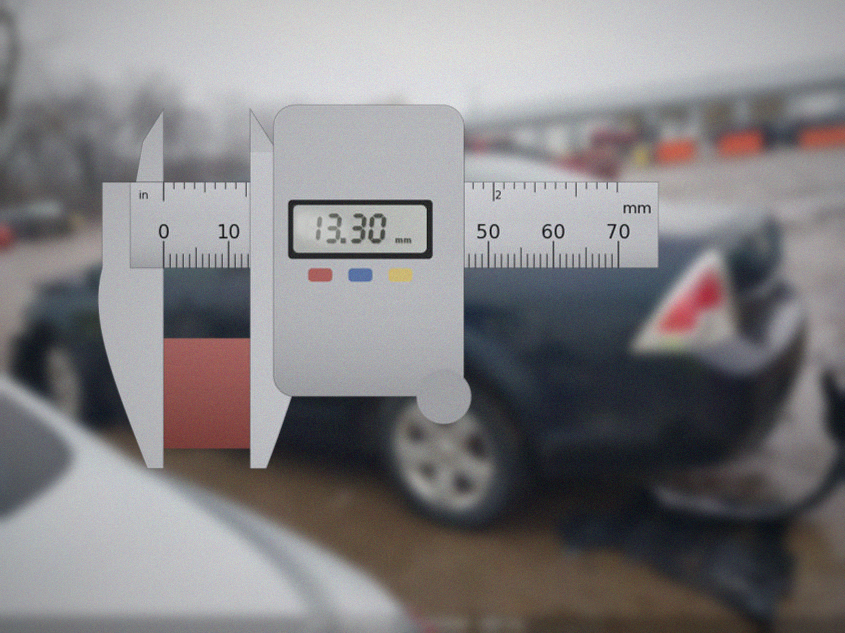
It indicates **13.30** mm
